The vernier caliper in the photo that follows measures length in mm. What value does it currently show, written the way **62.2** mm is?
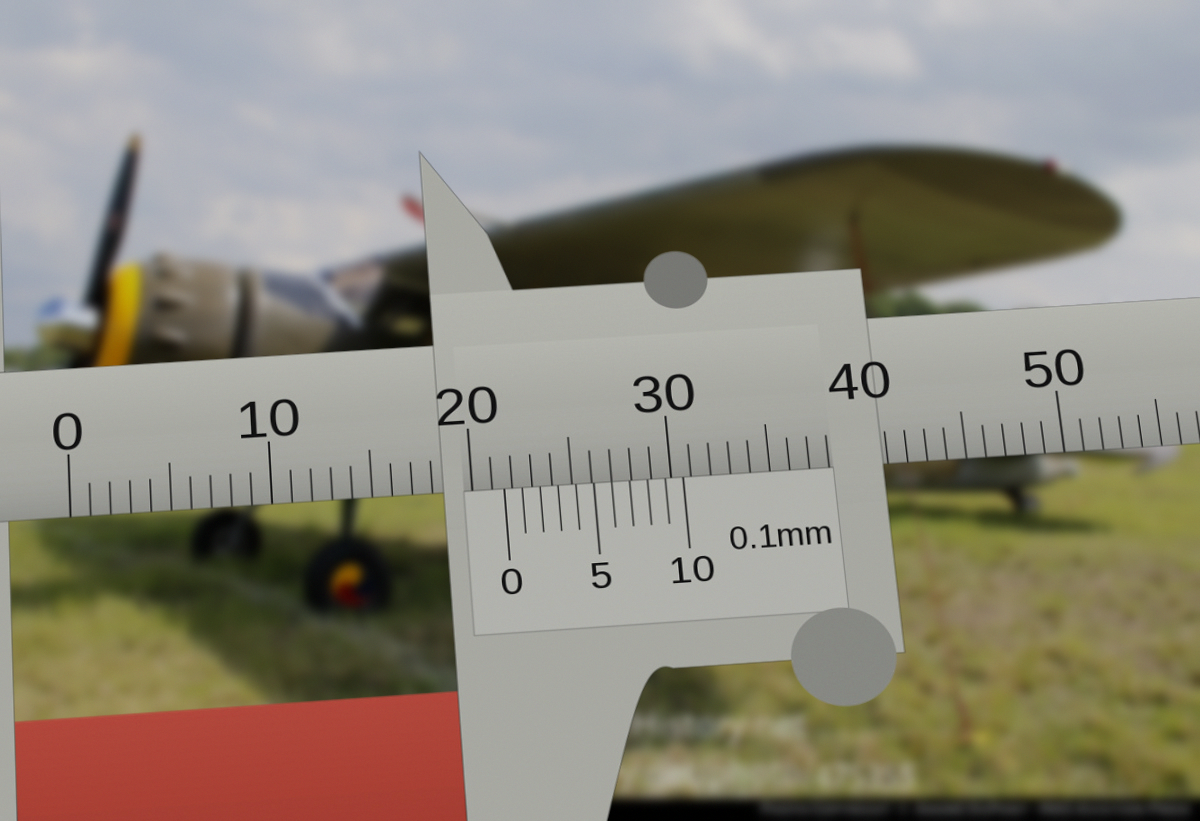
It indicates **21.6** mm
